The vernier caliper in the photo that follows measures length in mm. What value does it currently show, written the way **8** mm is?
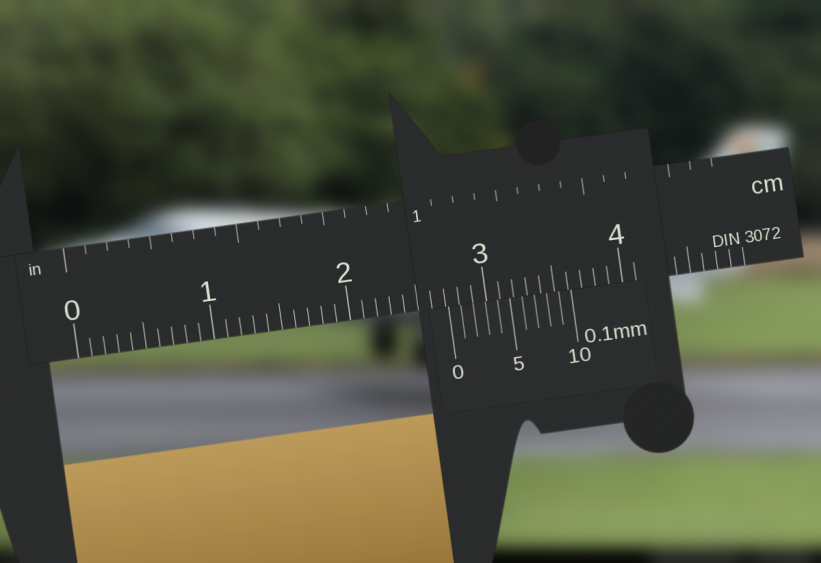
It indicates **27.2** mm
